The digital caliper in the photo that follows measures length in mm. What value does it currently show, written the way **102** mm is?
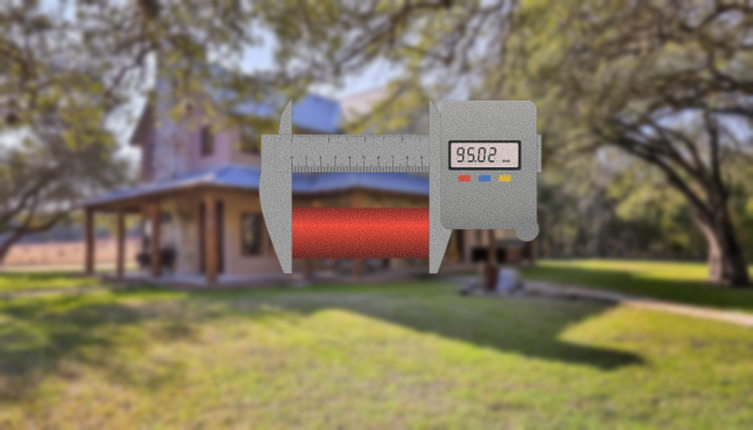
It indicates **95.02** mm
